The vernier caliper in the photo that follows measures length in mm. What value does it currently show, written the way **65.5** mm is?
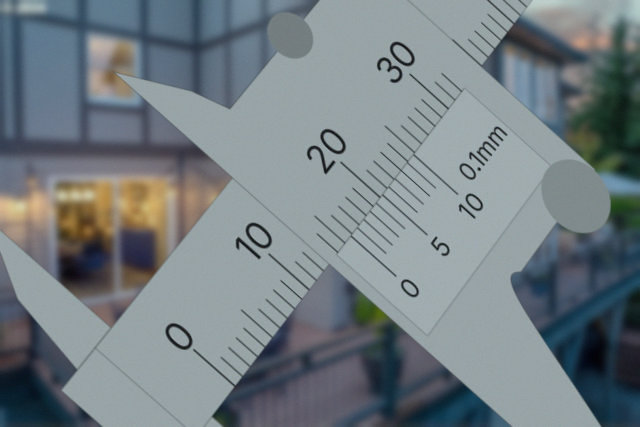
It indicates **15.8** mm
